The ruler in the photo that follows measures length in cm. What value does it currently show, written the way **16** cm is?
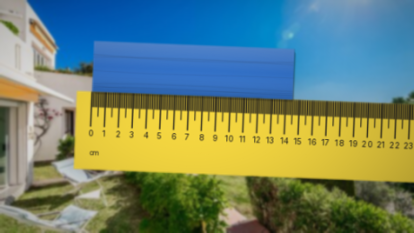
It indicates **14.5** cm
